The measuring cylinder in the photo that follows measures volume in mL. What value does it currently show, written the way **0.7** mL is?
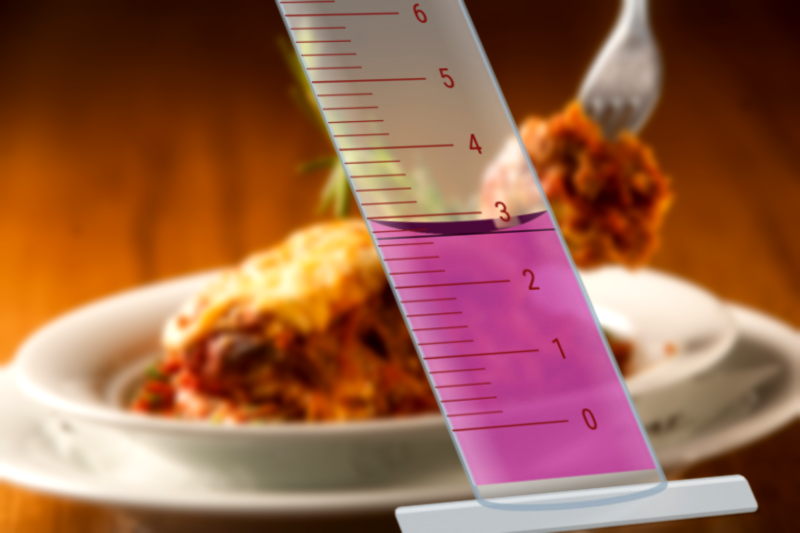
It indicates **2.7** mL
